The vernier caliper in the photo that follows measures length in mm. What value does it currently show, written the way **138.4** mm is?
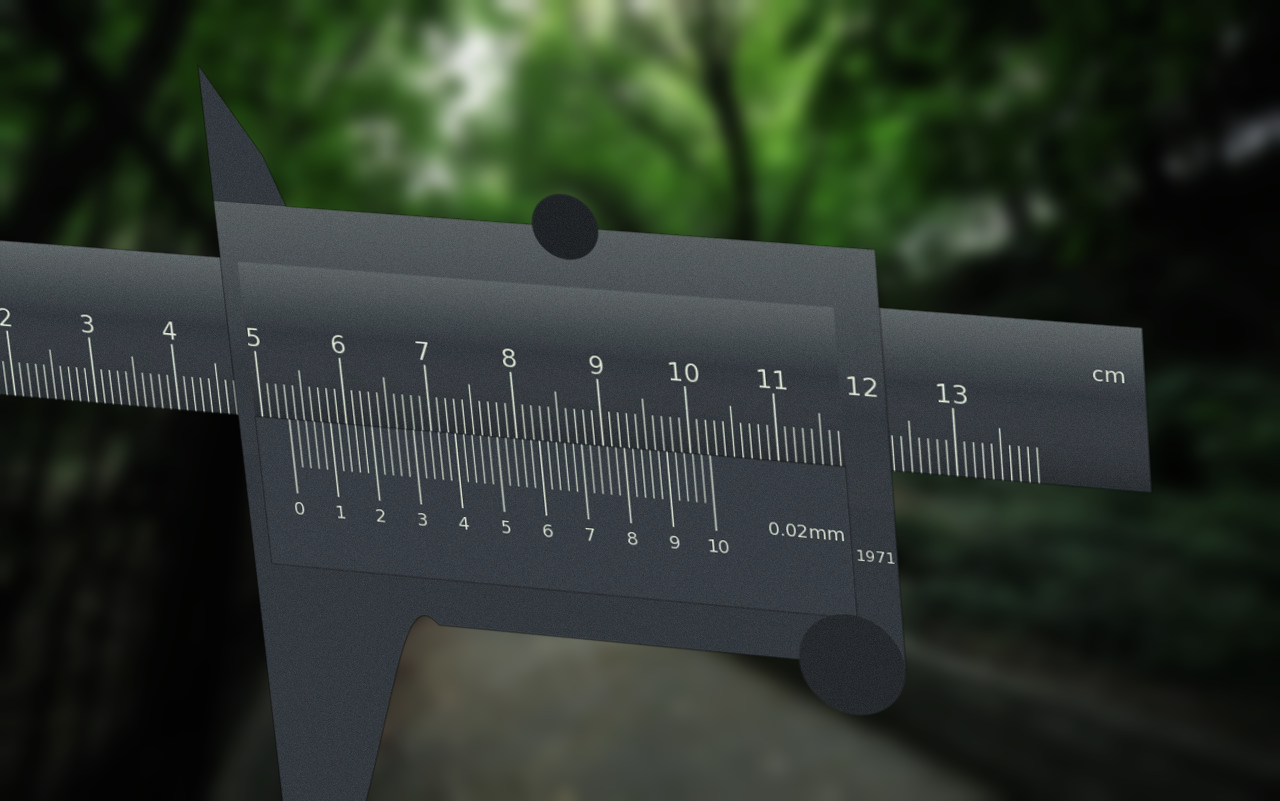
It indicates **53.2** mm
